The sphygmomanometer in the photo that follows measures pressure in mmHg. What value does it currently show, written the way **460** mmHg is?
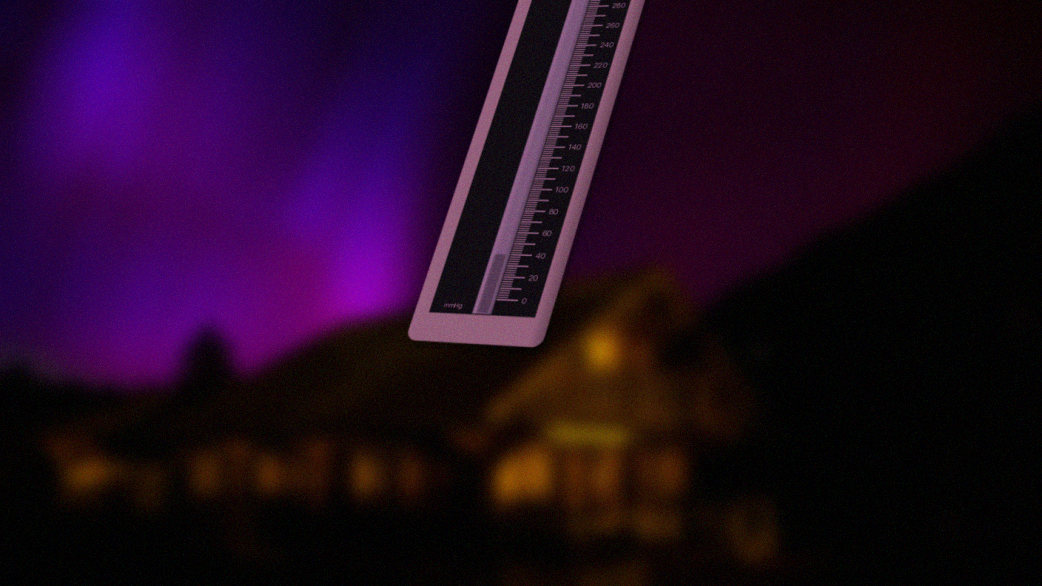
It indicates **40** mmHg
